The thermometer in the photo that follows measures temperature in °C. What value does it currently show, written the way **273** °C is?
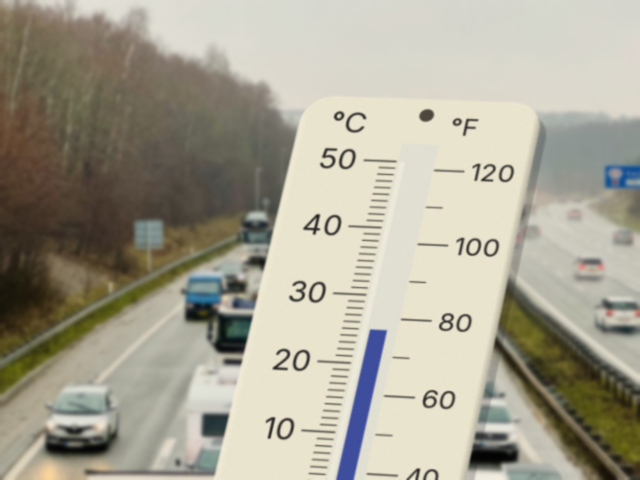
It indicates **25** °C
